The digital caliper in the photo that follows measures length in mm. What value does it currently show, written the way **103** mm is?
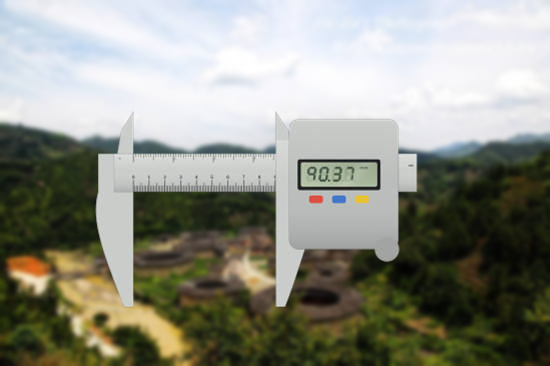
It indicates **90.37** mm
